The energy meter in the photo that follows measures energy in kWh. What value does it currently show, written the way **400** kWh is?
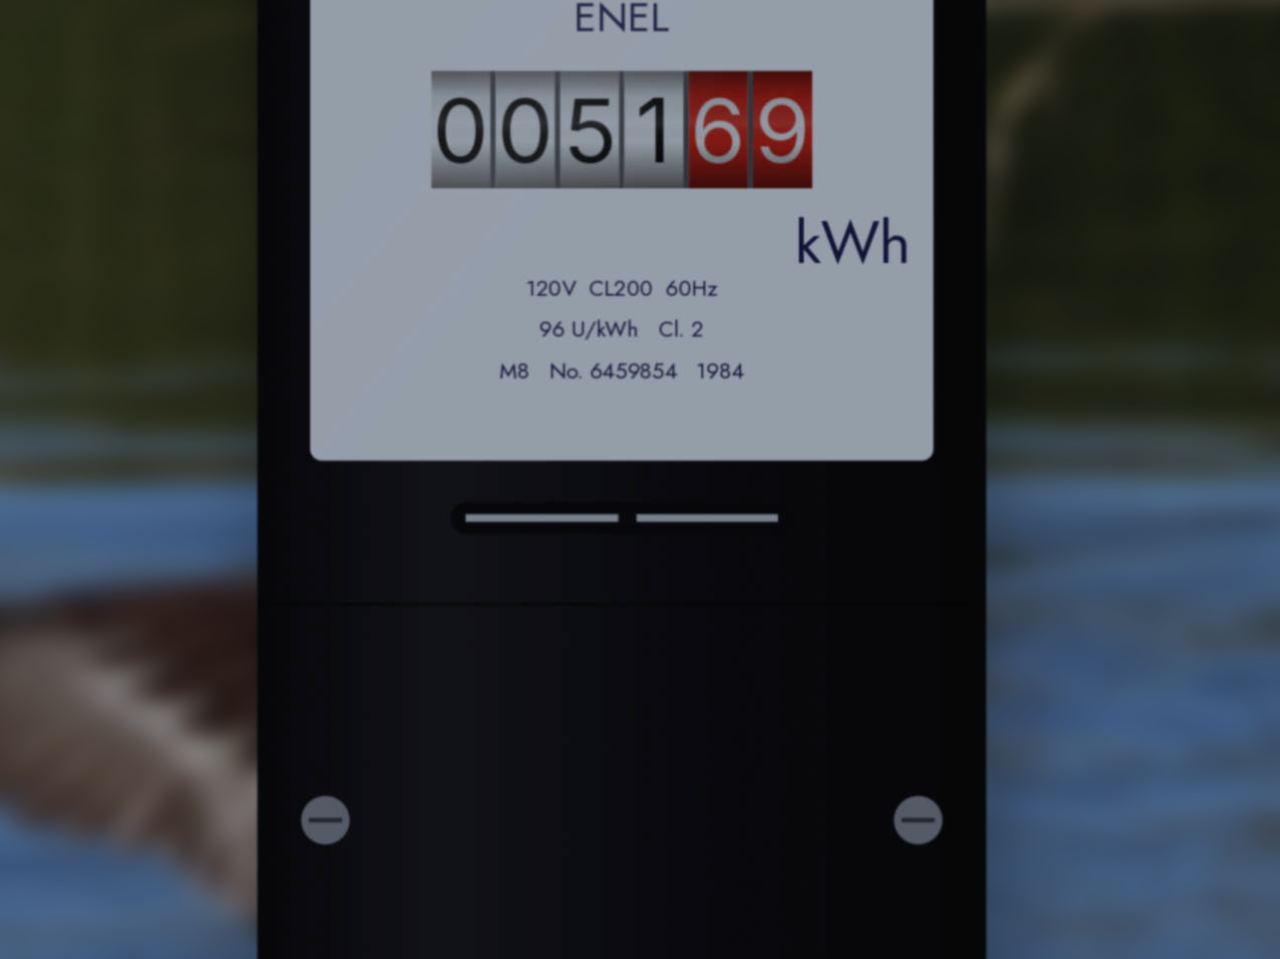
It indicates **51.69** kWh
